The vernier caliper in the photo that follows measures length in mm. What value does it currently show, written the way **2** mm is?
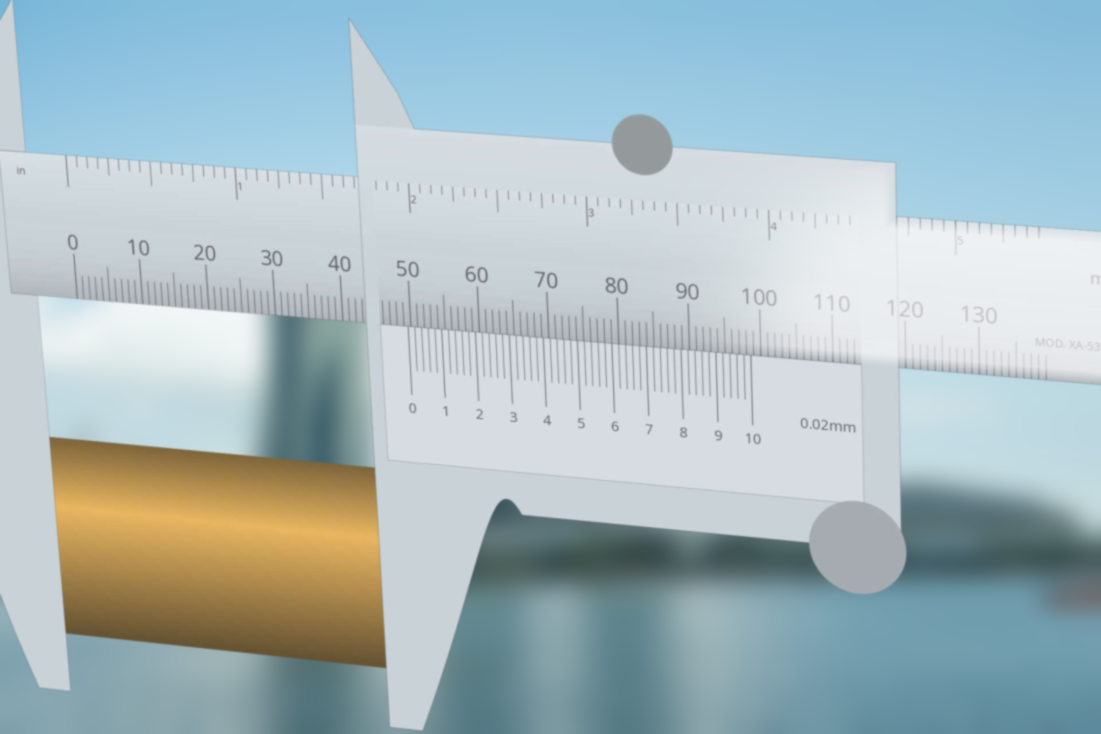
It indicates **49.6** mm
